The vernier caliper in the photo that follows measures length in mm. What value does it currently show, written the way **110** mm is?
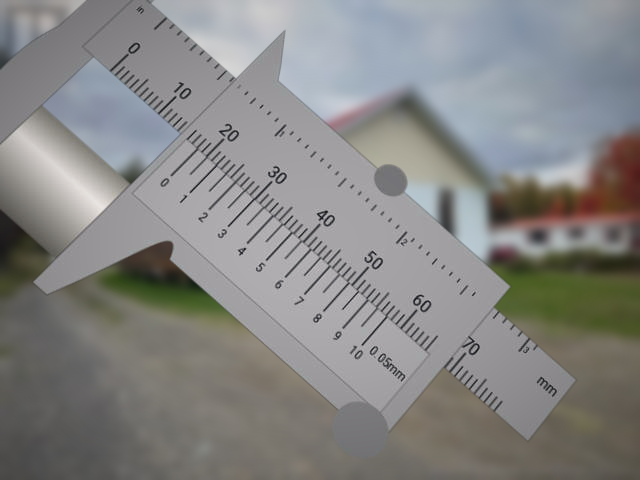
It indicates **18.2** mm
